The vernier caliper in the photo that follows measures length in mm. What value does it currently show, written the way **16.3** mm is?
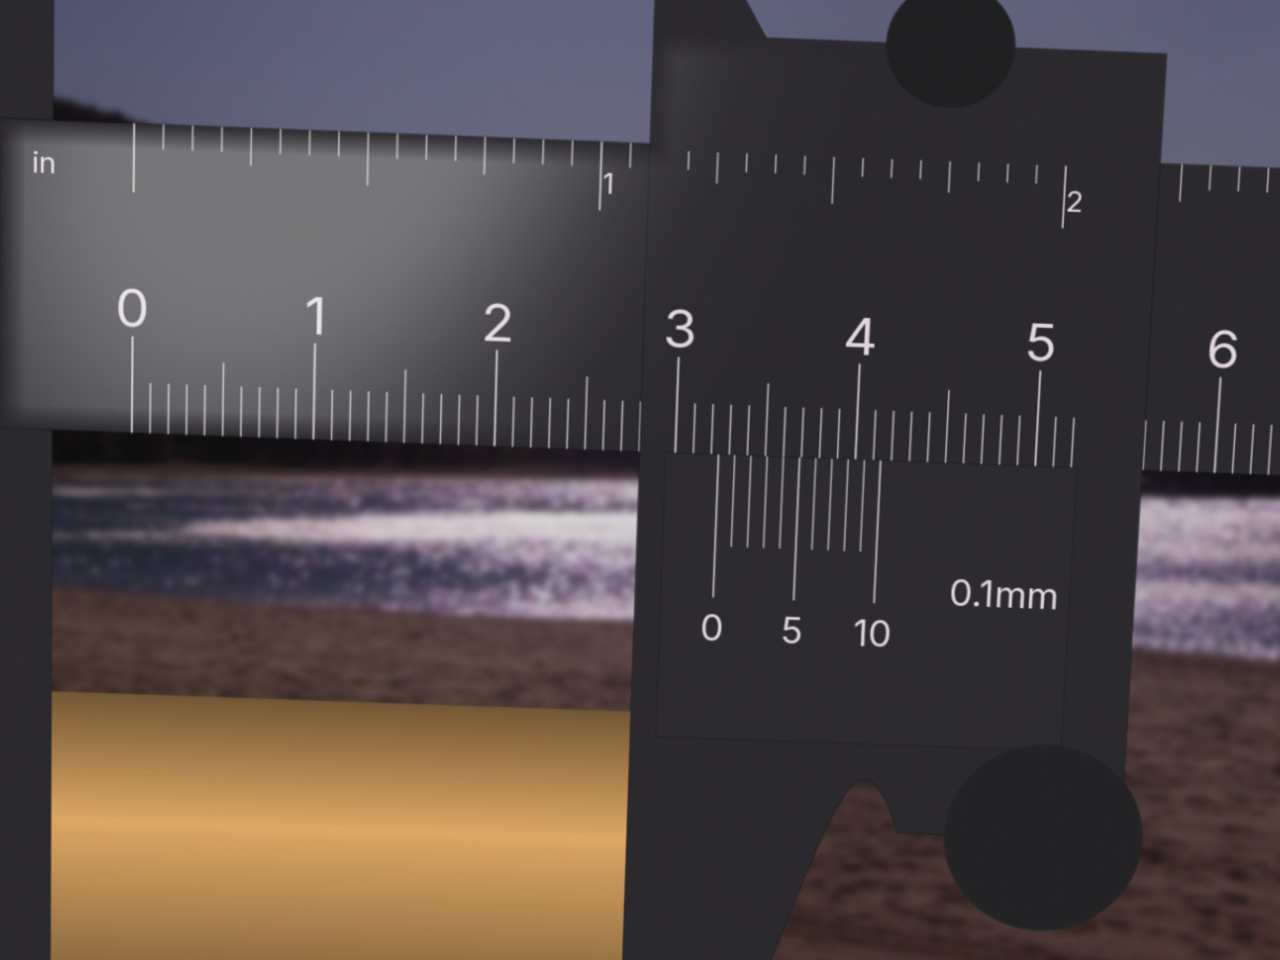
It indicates **32.4** mm
